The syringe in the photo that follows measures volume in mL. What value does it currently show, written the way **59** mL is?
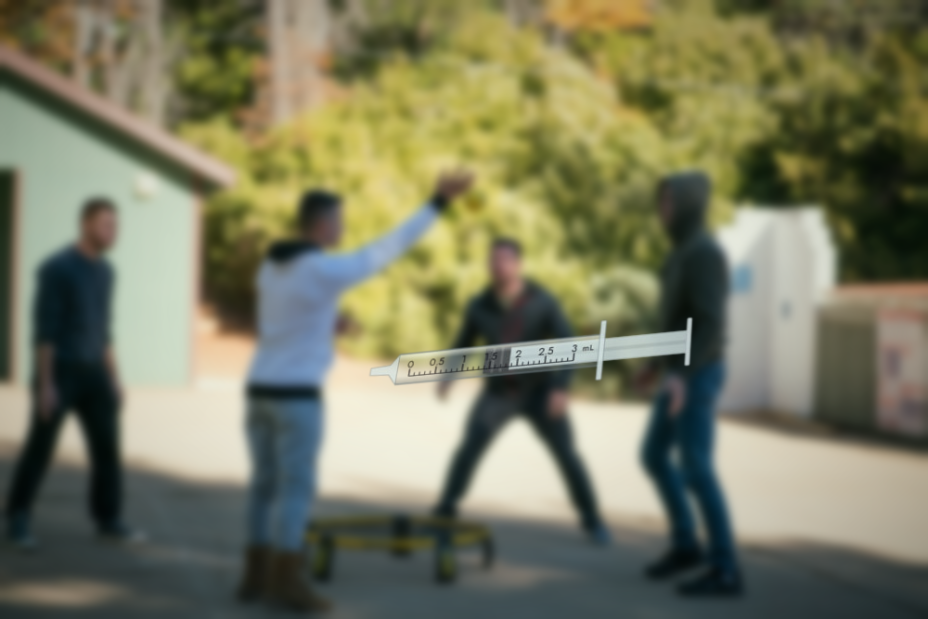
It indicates **1.4** mL
